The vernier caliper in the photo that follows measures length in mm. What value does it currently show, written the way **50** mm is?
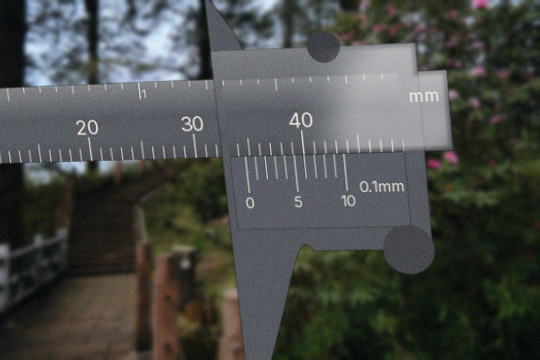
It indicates **34.6** mm
